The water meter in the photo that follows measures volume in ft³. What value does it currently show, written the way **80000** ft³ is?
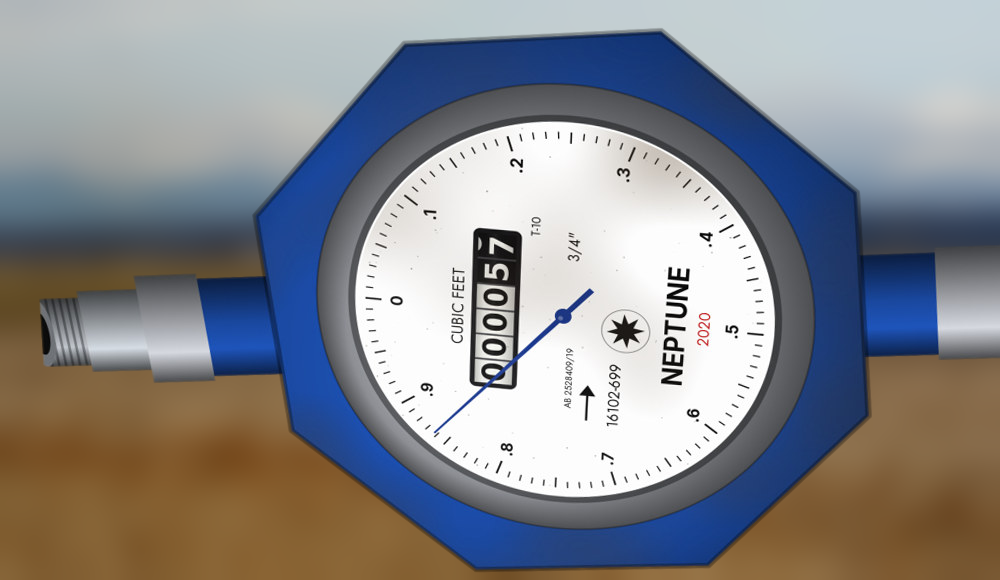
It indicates **56.86** ft³
